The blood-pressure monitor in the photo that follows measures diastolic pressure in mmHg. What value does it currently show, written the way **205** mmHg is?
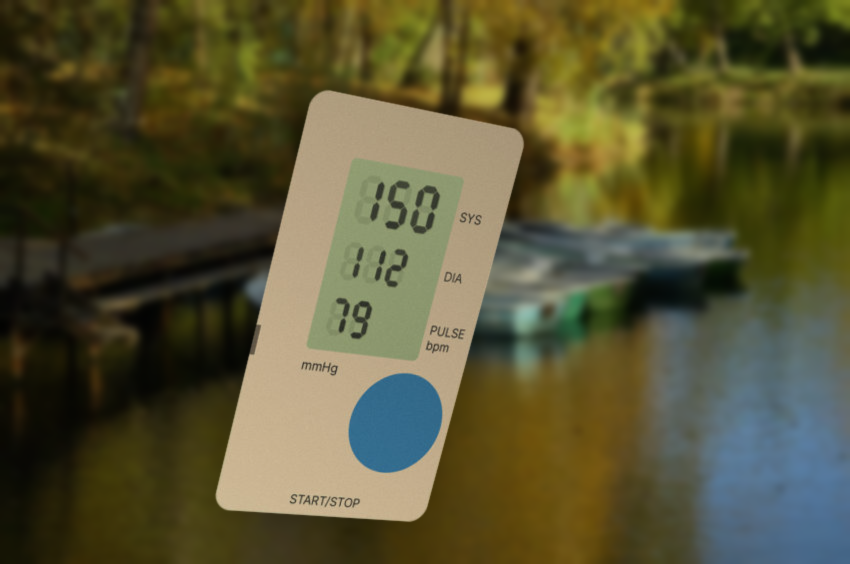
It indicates **112** mmHg
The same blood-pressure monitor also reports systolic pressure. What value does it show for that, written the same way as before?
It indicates **150** mmHg
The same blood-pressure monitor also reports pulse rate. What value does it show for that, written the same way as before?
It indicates **79** bpm
